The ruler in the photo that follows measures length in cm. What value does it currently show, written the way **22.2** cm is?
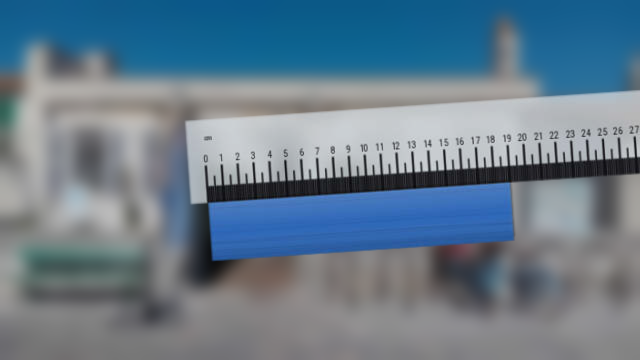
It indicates **19** cm
